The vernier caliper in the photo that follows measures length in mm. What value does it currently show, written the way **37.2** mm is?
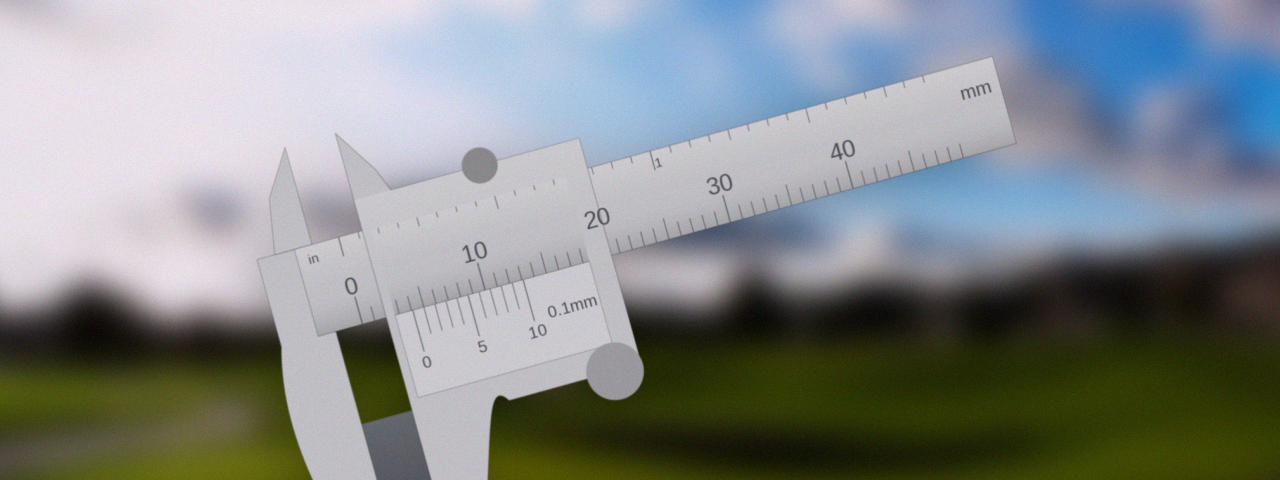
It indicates **4.1** mm
